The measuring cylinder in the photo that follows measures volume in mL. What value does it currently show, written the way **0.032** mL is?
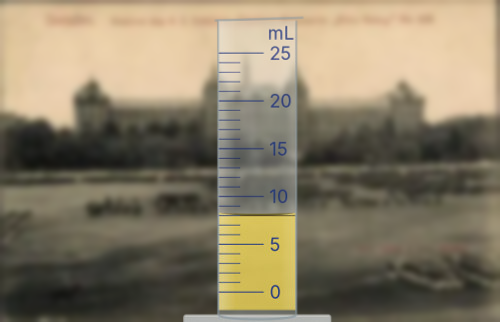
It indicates **8** mL
